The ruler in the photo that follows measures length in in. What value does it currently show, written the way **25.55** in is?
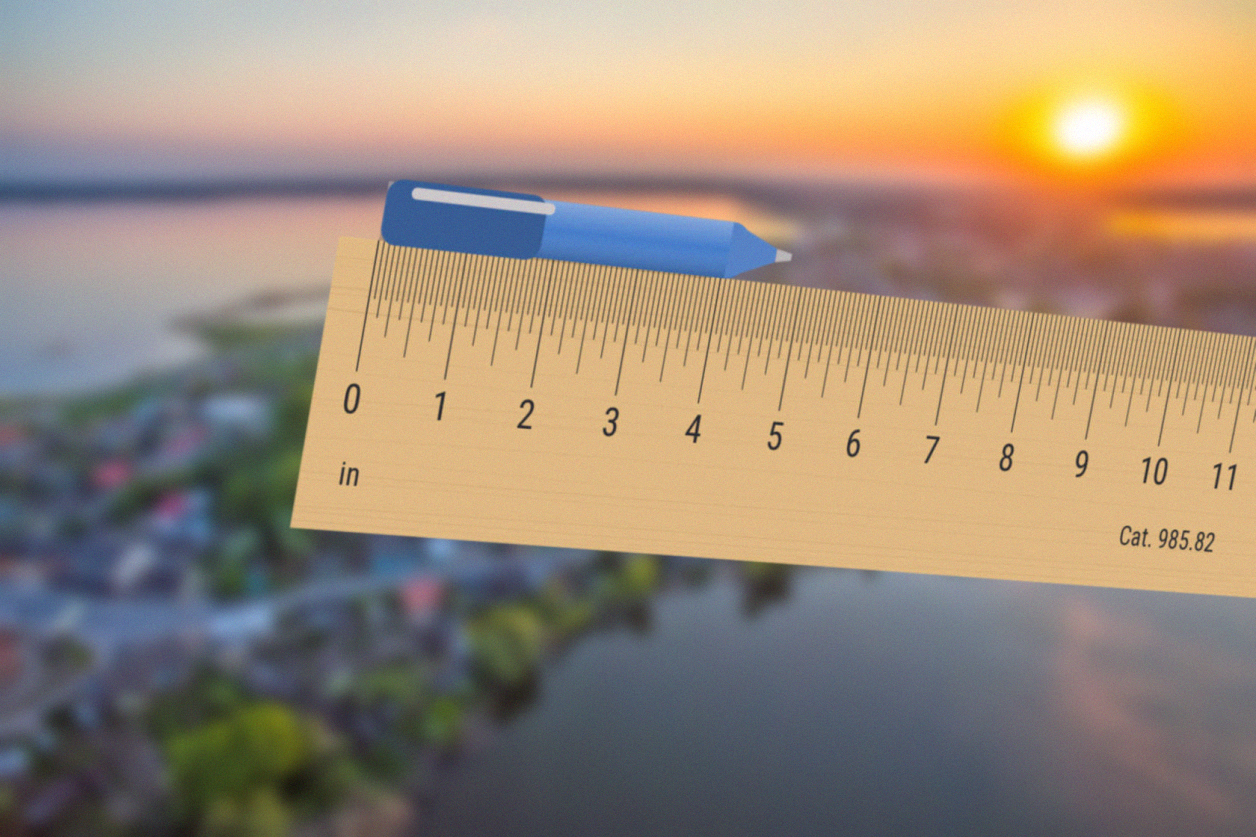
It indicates **4.8125** in
